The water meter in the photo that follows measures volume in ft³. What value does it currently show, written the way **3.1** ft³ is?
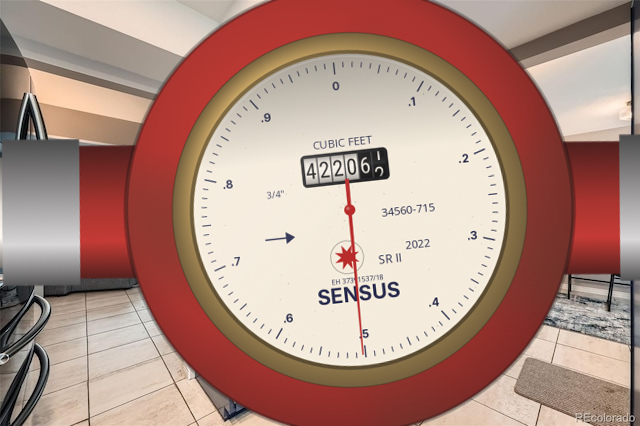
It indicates **422061.50** ft³
